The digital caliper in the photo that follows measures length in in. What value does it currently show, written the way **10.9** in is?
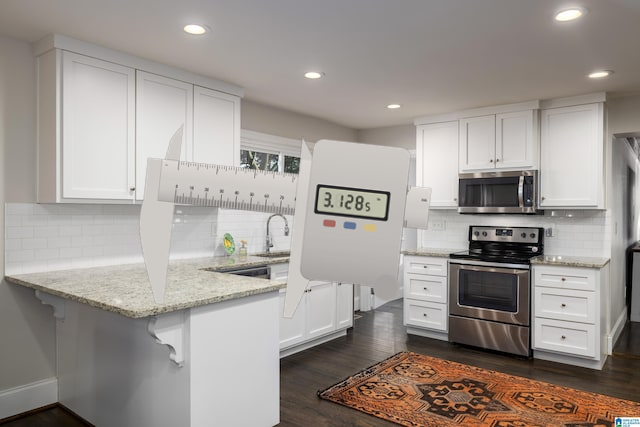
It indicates **3.1285** in
